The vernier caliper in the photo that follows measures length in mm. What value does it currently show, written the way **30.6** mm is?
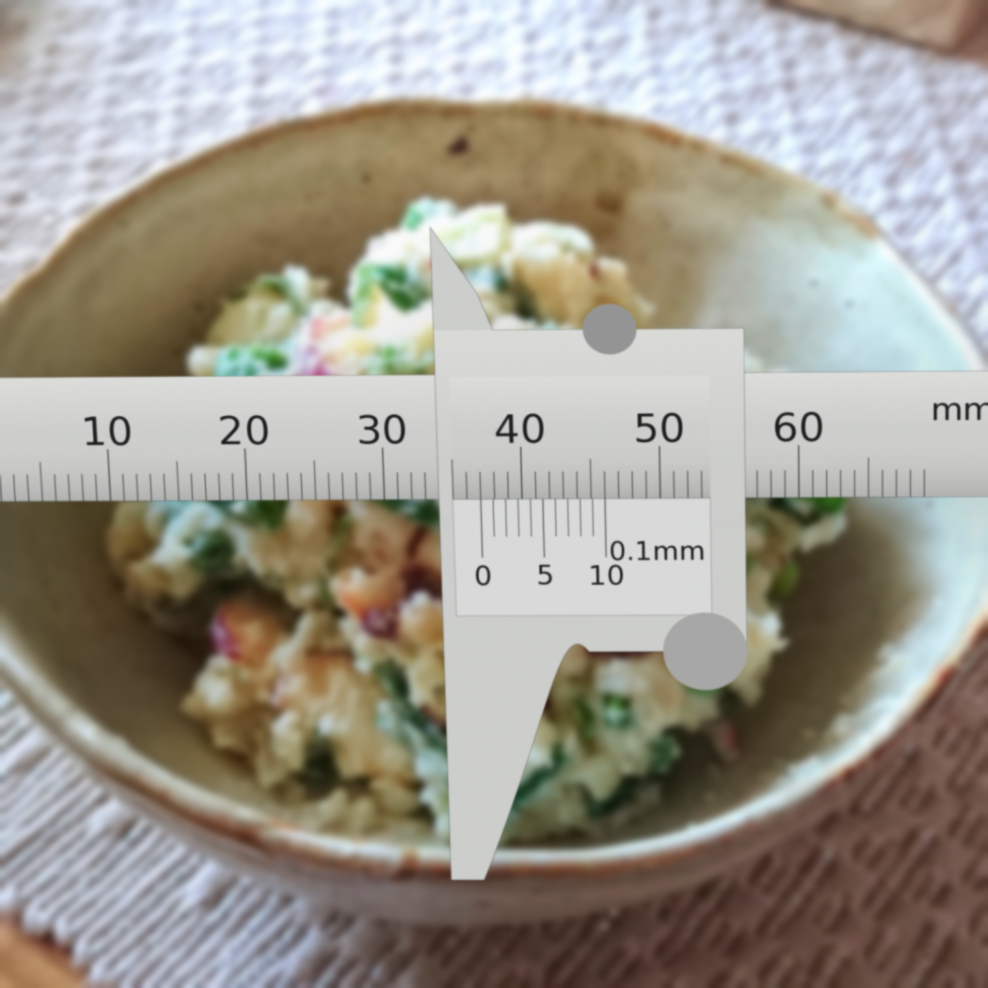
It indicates **37.0** mm
